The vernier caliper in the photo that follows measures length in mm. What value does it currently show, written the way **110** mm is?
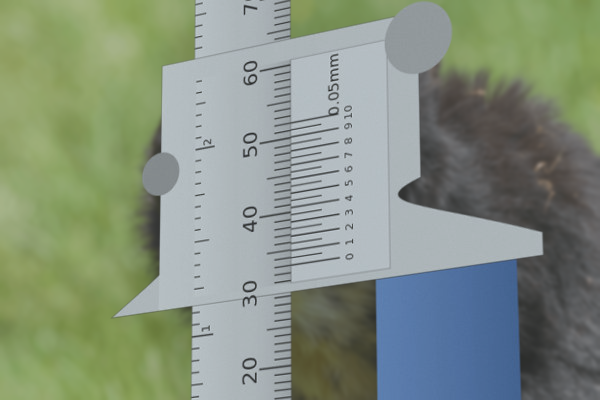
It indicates **33.0** mm
